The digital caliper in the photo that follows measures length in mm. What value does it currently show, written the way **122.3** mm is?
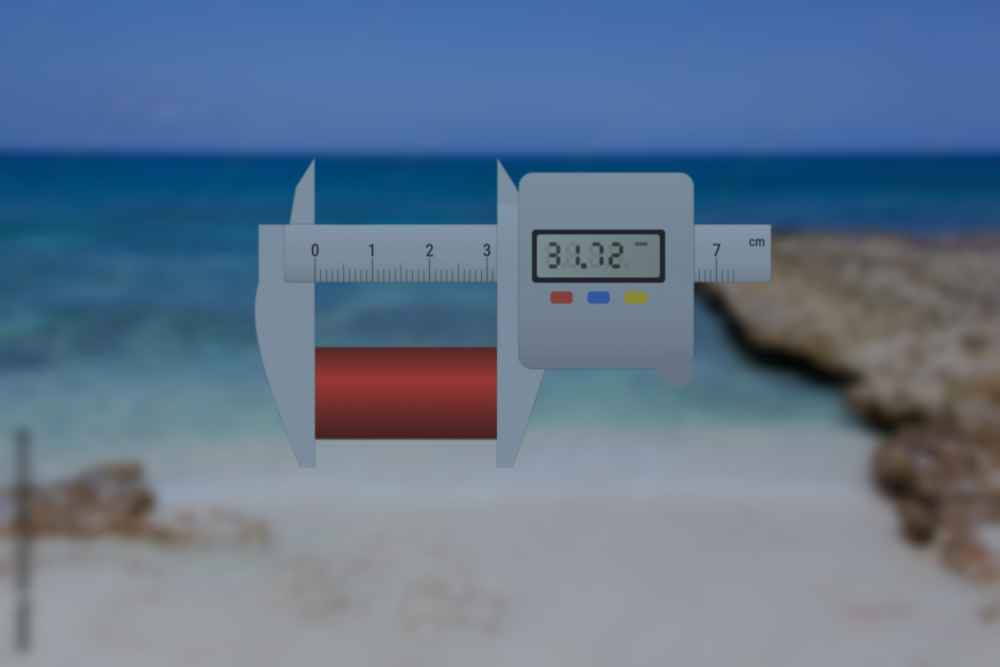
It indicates **31.72** mm
